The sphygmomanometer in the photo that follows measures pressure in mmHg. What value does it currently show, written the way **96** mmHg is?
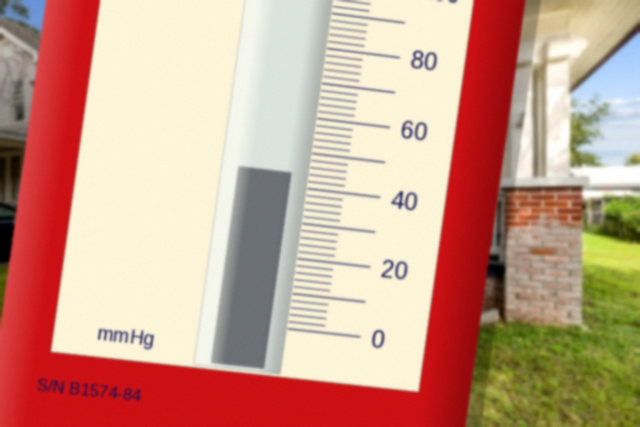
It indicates **44** mmHg
